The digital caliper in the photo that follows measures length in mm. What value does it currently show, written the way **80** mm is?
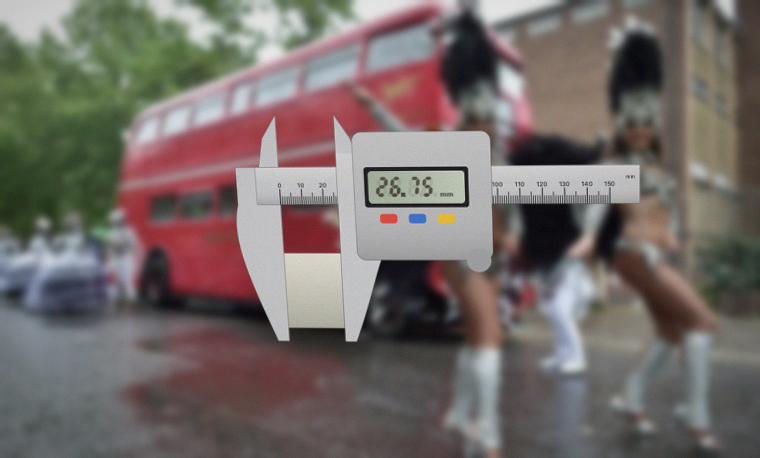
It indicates **26.75** mm
